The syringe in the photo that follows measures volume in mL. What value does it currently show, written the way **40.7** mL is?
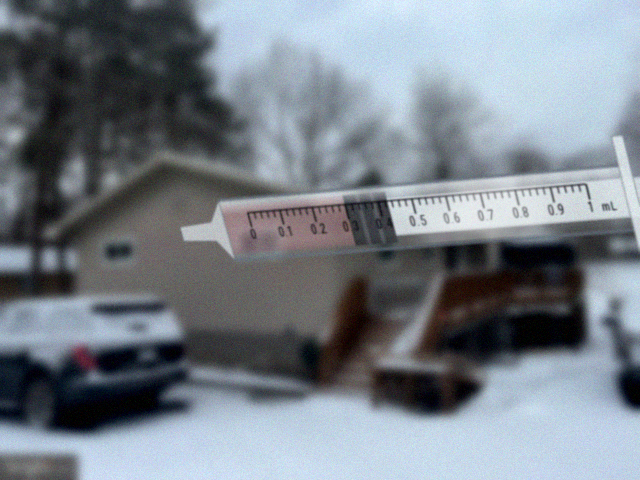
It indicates **0.3** mL
